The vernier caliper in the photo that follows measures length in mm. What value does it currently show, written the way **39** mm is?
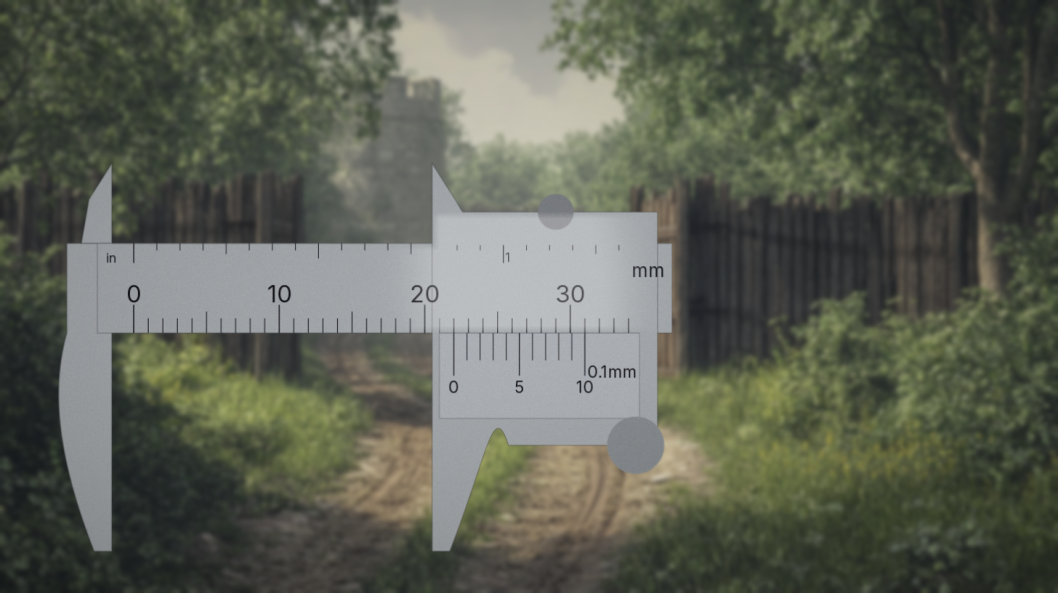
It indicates **22.0** mm
